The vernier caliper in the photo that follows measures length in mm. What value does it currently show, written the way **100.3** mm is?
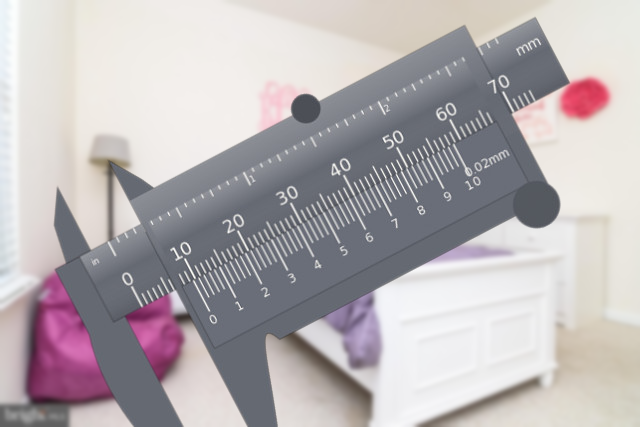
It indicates **9.6** mm
